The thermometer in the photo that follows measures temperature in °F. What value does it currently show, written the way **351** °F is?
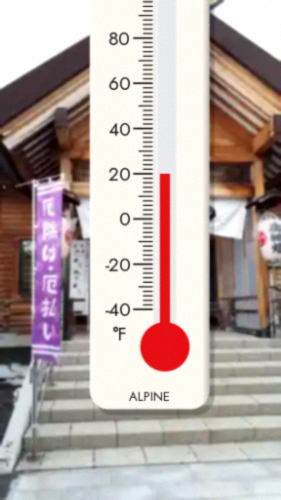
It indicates **20** °F
